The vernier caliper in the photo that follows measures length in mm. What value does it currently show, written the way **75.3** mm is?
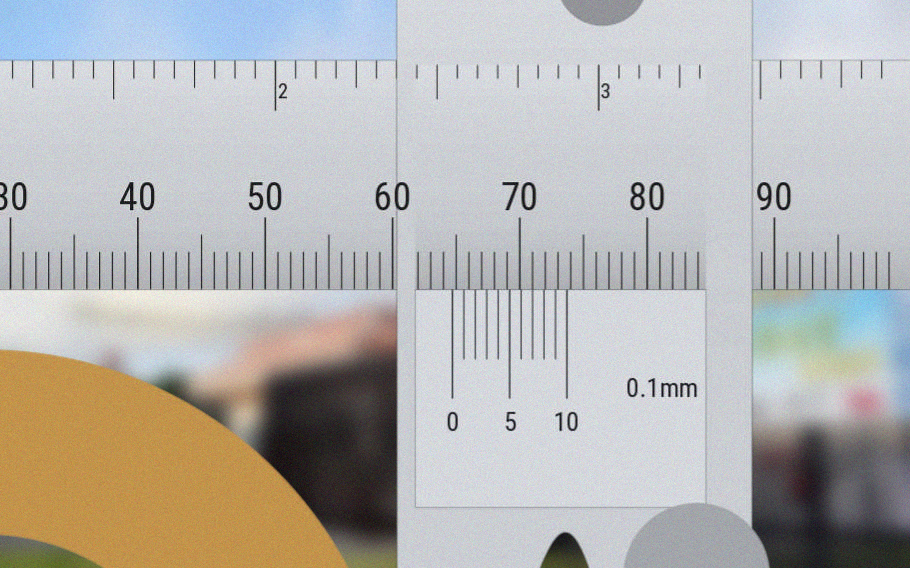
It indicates **64.7** mm
